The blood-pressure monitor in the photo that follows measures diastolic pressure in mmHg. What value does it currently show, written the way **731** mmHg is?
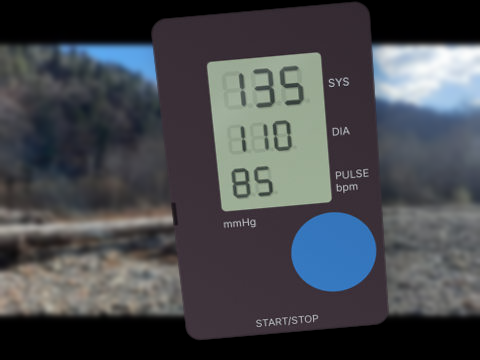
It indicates **110** mmHg
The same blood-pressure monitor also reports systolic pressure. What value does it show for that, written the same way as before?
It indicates **135** mmHg
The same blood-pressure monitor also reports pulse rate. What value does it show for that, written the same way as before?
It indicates **85** bpm
